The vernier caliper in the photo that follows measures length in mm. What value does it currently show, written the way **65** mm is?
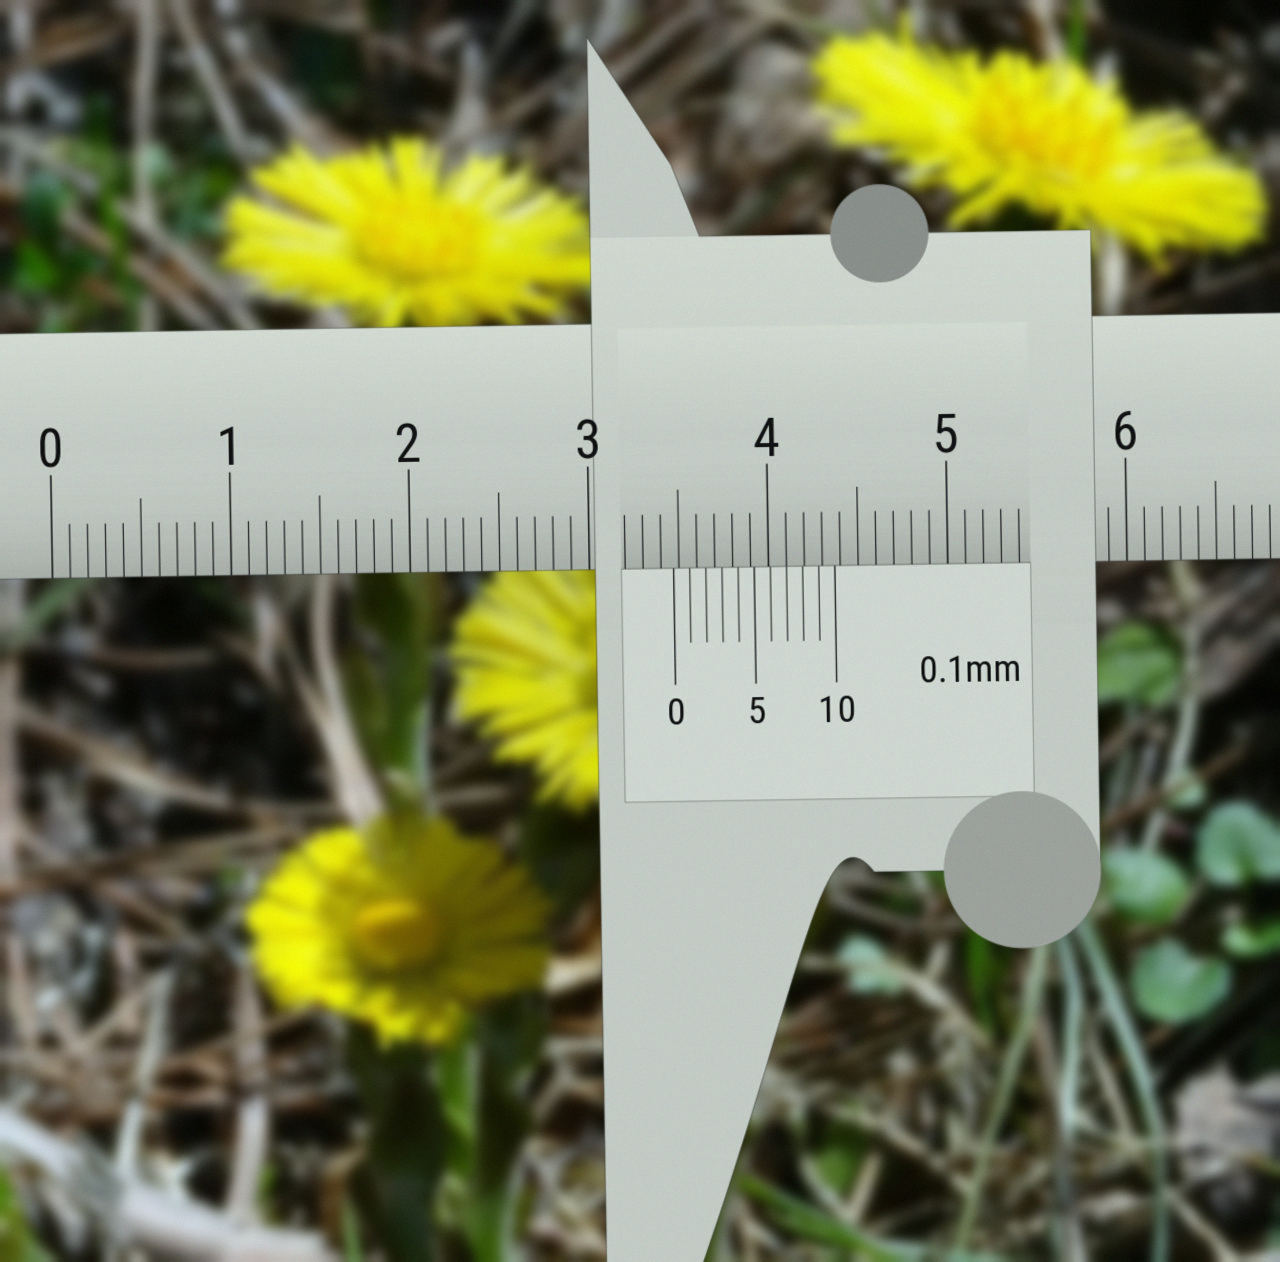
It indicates **34.7** mm
